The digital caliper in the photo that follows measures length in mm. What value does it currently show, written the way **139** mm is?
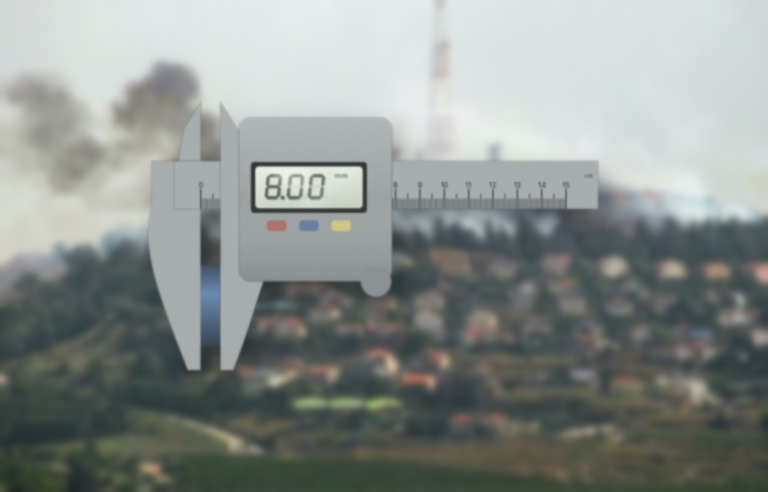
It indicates **8.00** mm
